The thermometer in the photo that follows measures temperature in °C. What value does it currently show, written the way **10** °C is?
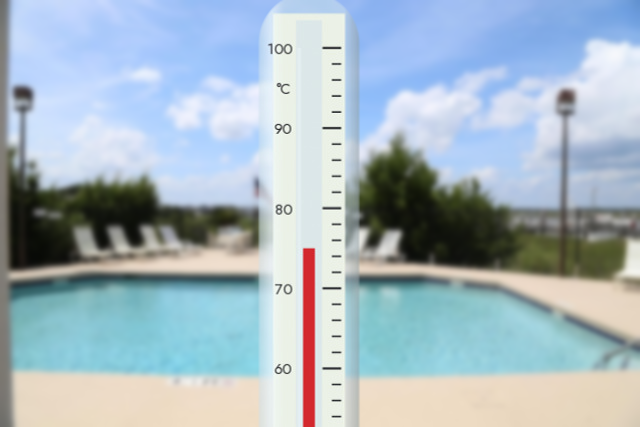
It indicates **75** °C
